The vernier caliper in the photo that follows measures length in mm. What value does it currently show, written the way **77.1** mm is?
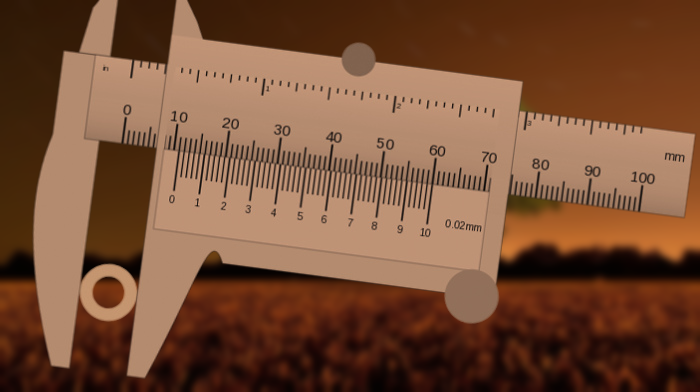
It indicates **11.0** mm
